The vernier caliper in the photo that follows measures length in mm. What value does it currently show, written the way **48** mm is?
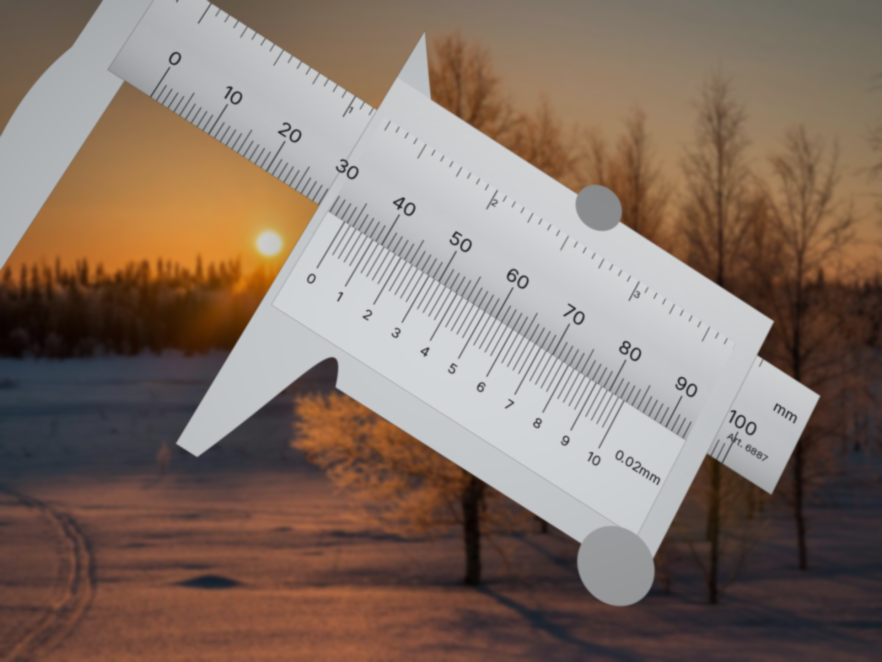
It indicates **33.6** mm
